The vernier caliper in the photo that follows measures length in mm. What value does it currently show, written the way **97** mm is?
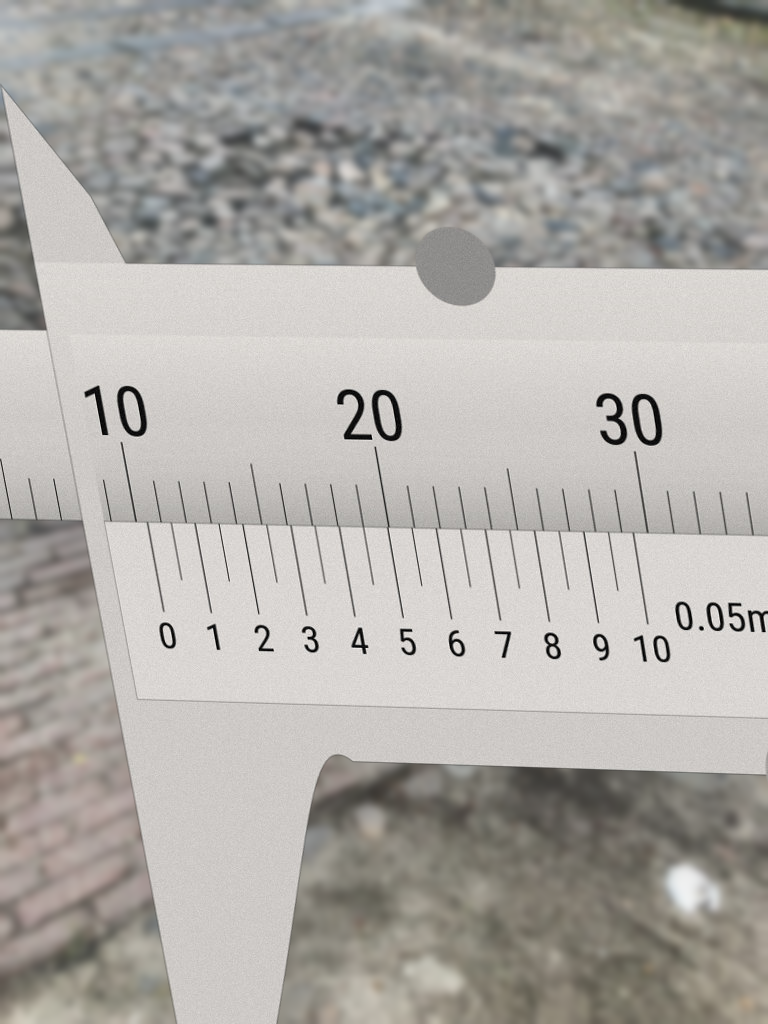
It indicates **10.45** mm
